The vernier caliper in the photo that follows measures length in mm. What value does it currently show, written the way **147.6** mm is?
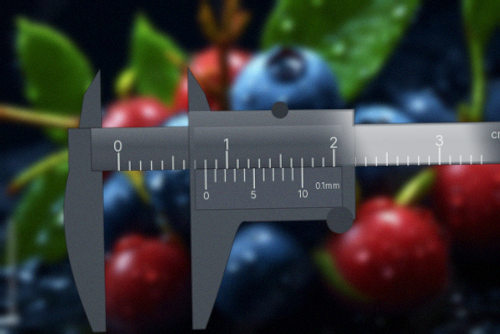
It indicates **8.0** mm
